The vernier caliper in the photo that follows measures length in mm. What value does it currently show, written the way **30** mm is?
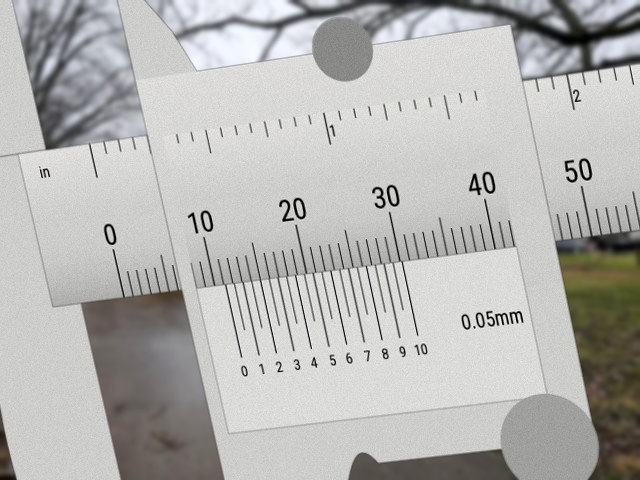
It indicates **11.2** mm
